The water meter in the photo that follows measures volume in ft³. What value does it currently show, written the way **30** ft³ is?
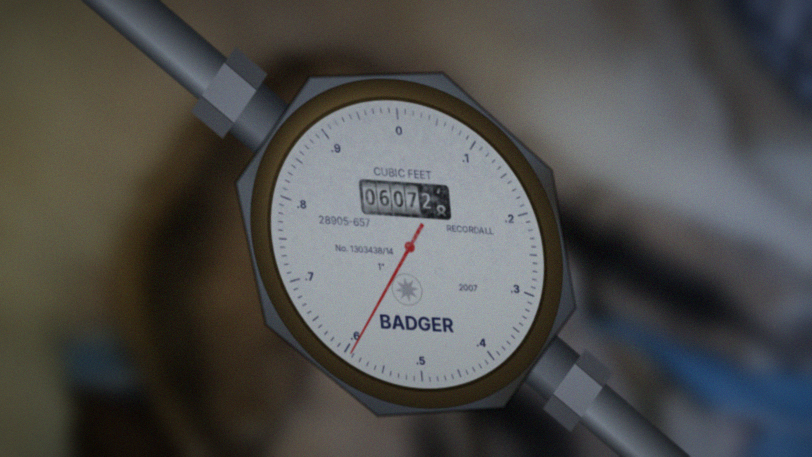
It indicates **60727.59** ft³
